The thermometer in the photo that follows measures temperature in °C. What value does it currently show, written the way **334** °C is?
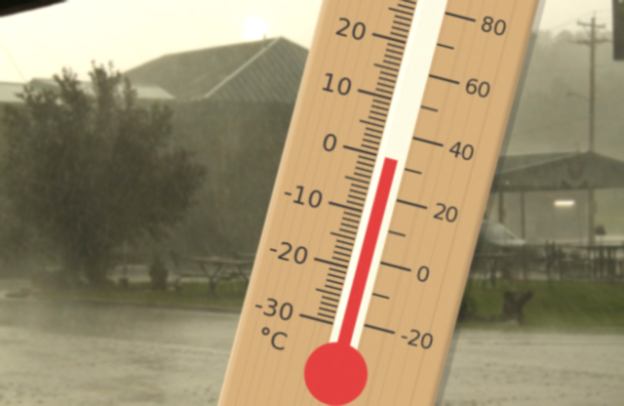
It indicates **0** °C
